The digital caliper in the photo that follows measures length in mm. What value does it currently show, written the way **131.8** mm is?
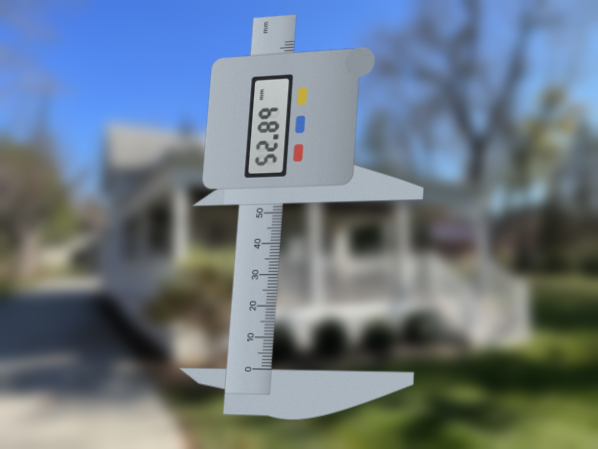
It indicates **52.89** mm
